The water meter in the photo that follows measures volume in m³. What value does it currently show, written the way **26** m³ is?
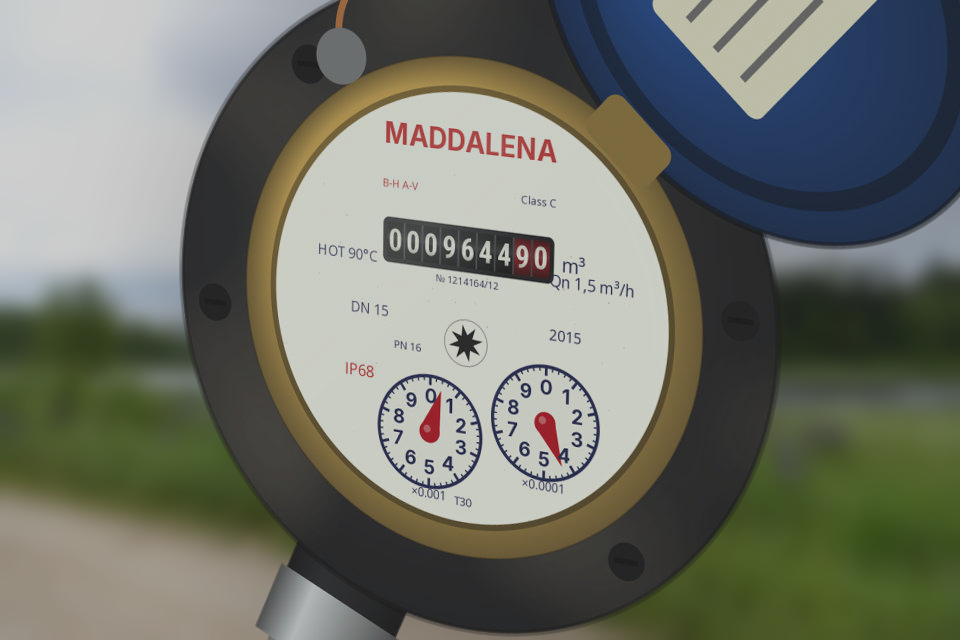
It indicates **9644.9004** m³
